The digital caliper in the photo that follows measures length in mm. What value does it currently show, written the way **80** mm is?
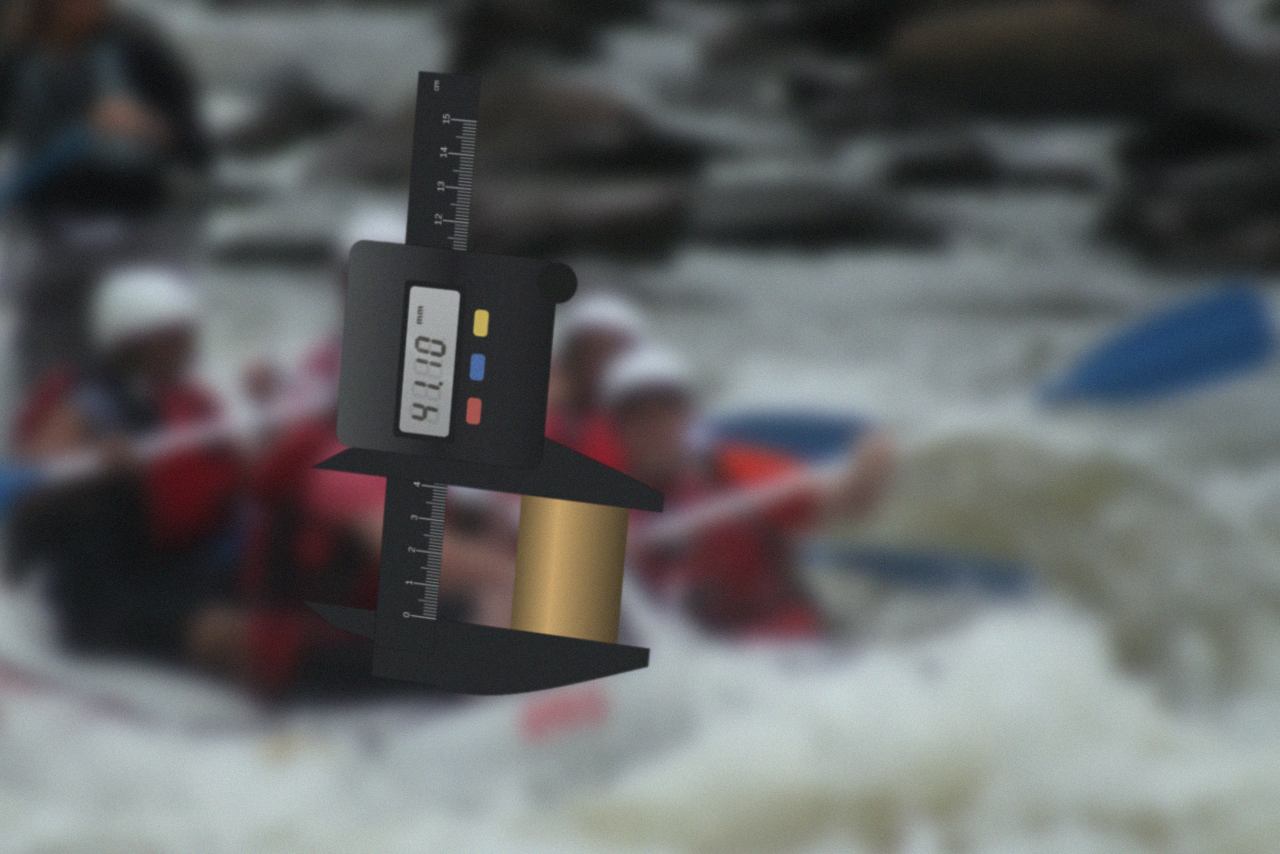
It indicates **41.10** mm
